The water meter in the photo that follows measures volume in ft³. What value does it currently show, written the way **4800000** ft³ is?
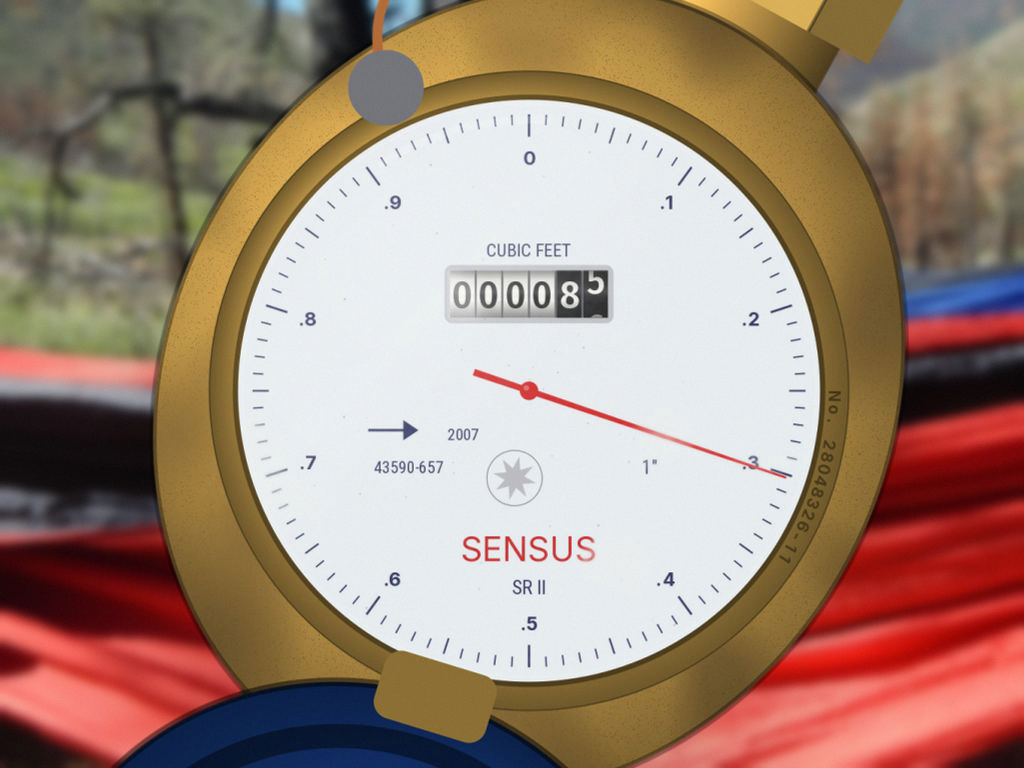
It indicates **85.30** ft³
